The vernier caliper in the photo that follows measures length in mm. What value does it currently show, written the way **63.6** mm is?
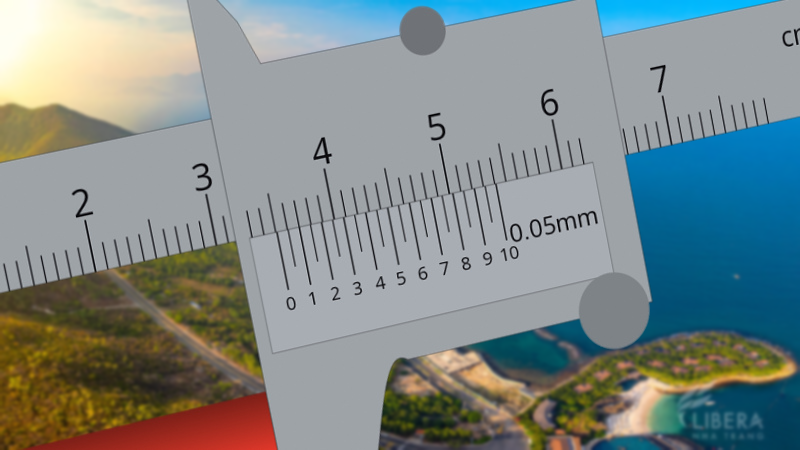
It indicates **35.1** mm
